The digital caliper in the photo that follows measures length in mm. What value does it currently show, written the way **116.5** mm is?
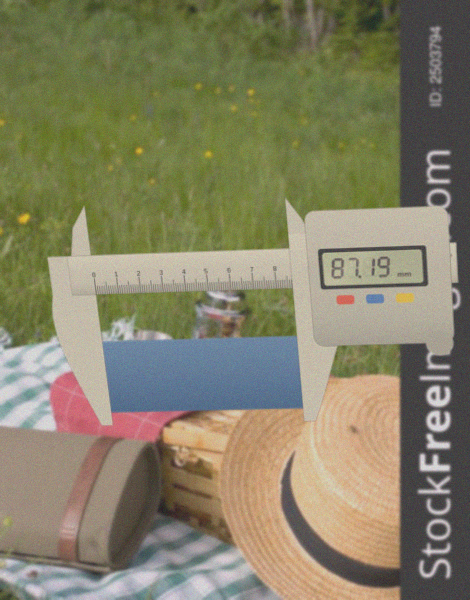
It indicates **87.19** mm
